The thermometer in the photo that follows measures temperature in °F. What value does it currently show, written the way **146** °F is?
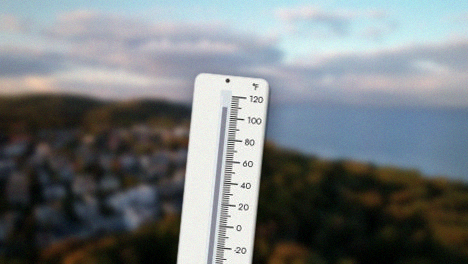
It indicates **110** °F
